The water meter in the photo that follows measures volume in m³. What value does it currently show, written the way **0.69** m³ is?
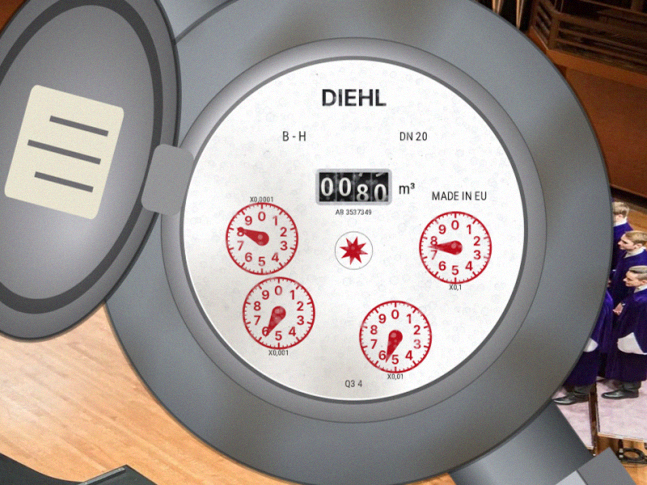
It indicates **79.7558** m³
